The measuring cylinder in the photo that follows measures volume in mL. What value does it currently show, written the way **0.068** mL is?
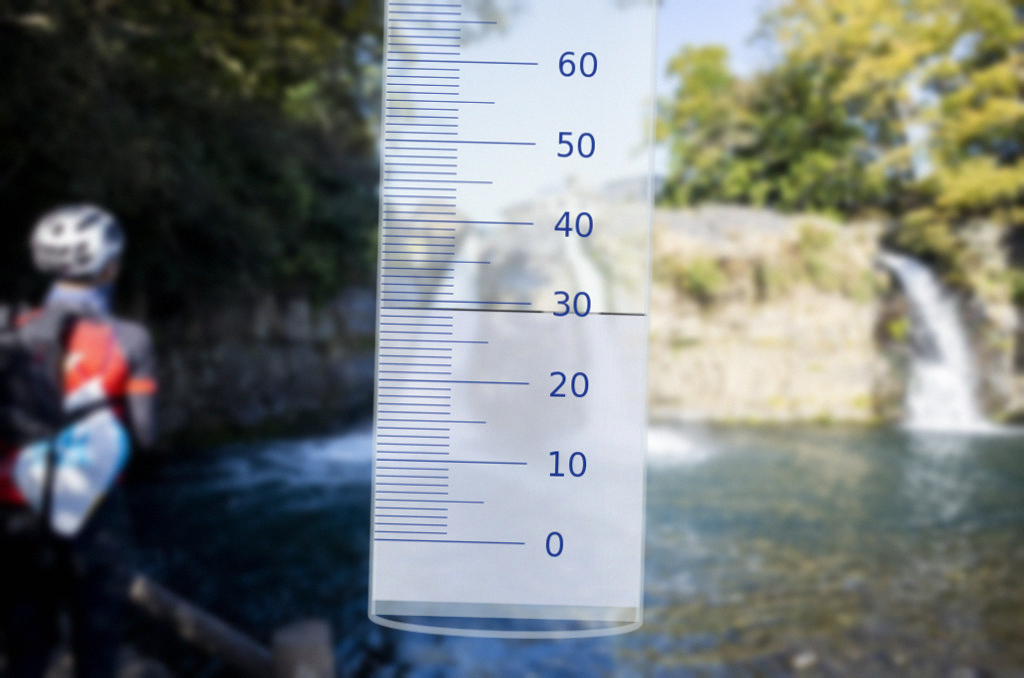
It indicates **29** mL
